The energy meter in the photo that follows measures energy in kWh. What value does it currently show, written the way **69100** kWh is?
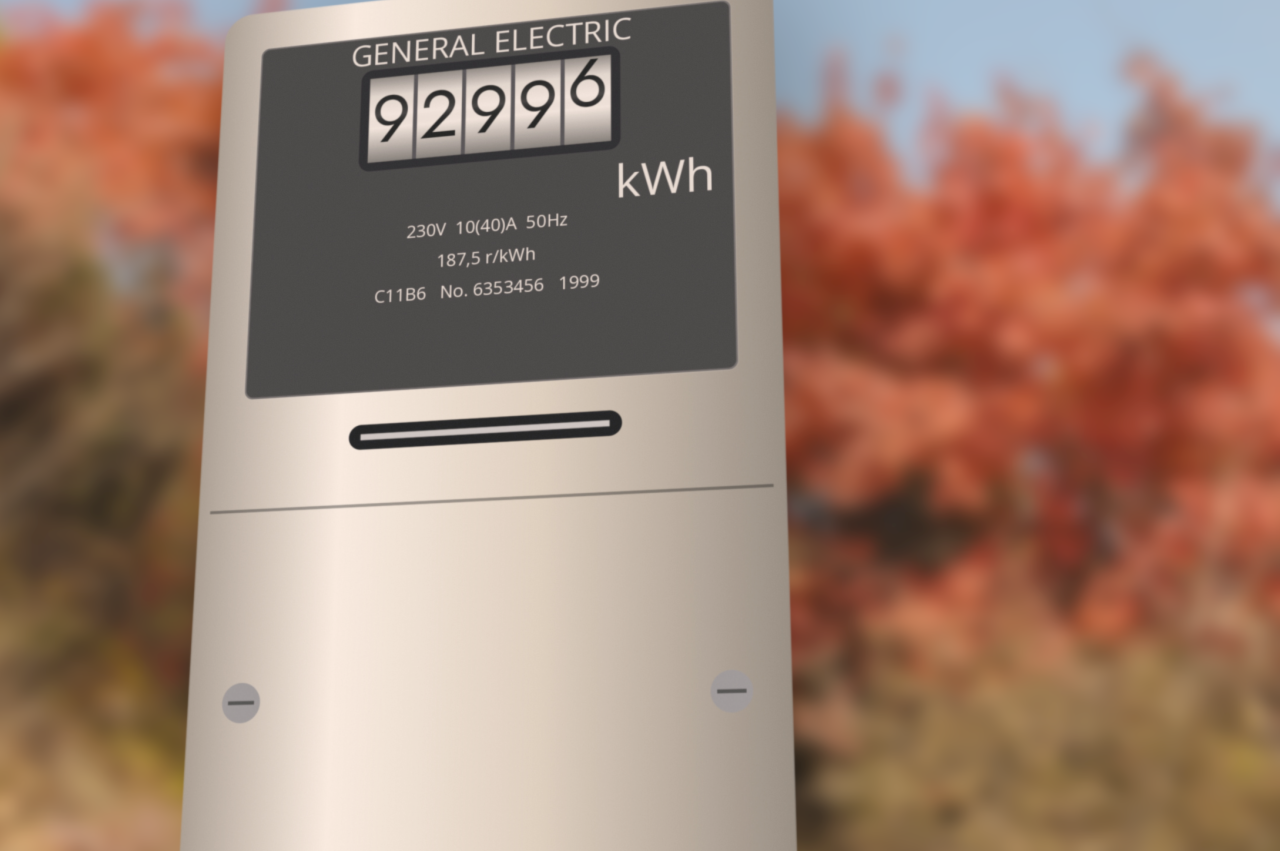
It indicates **92996** kWh
